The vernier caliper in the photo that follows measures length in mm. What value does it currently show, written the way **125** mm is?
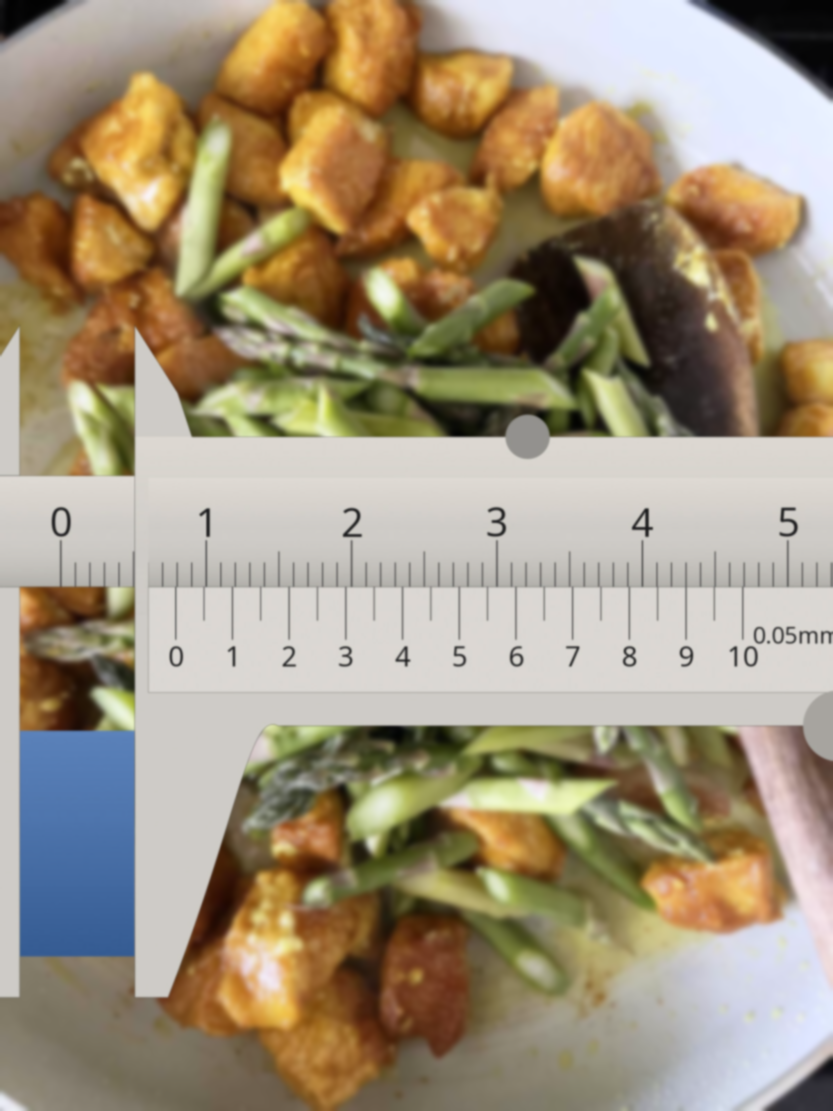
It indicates **7.9** mm
